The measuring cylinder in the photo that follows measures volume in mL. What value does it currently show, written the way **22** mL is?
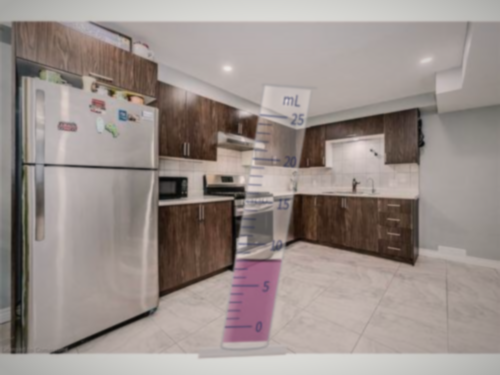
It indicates **8** mL
